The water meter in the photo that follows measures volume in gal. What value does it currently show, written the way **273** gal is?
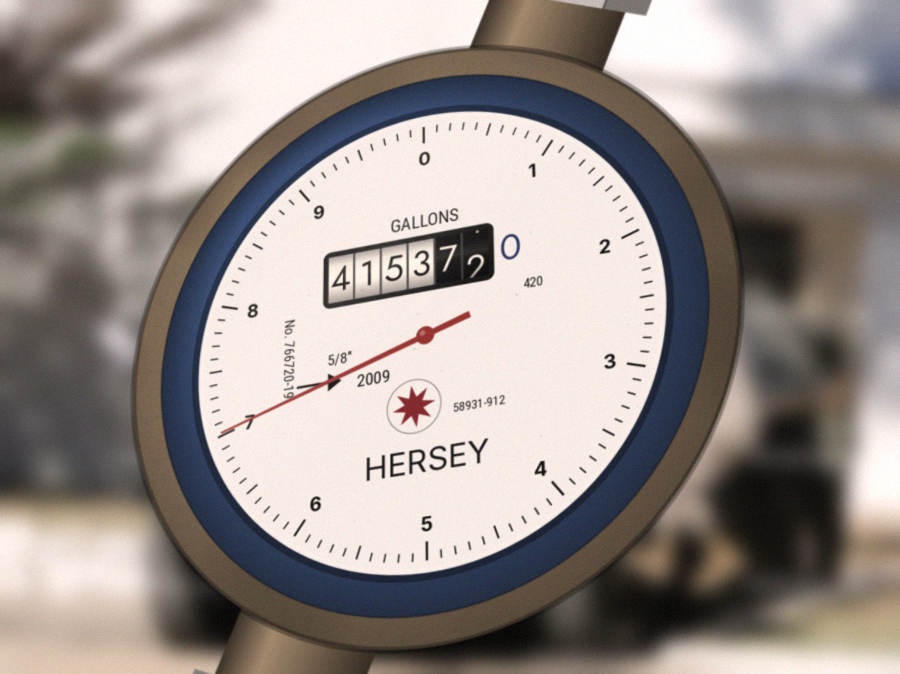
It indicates **4153717.0** gal
